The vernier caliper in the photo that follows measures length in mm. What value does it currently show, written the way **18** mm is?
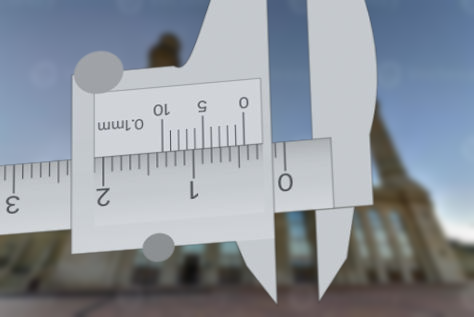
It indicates **4.4** mm
